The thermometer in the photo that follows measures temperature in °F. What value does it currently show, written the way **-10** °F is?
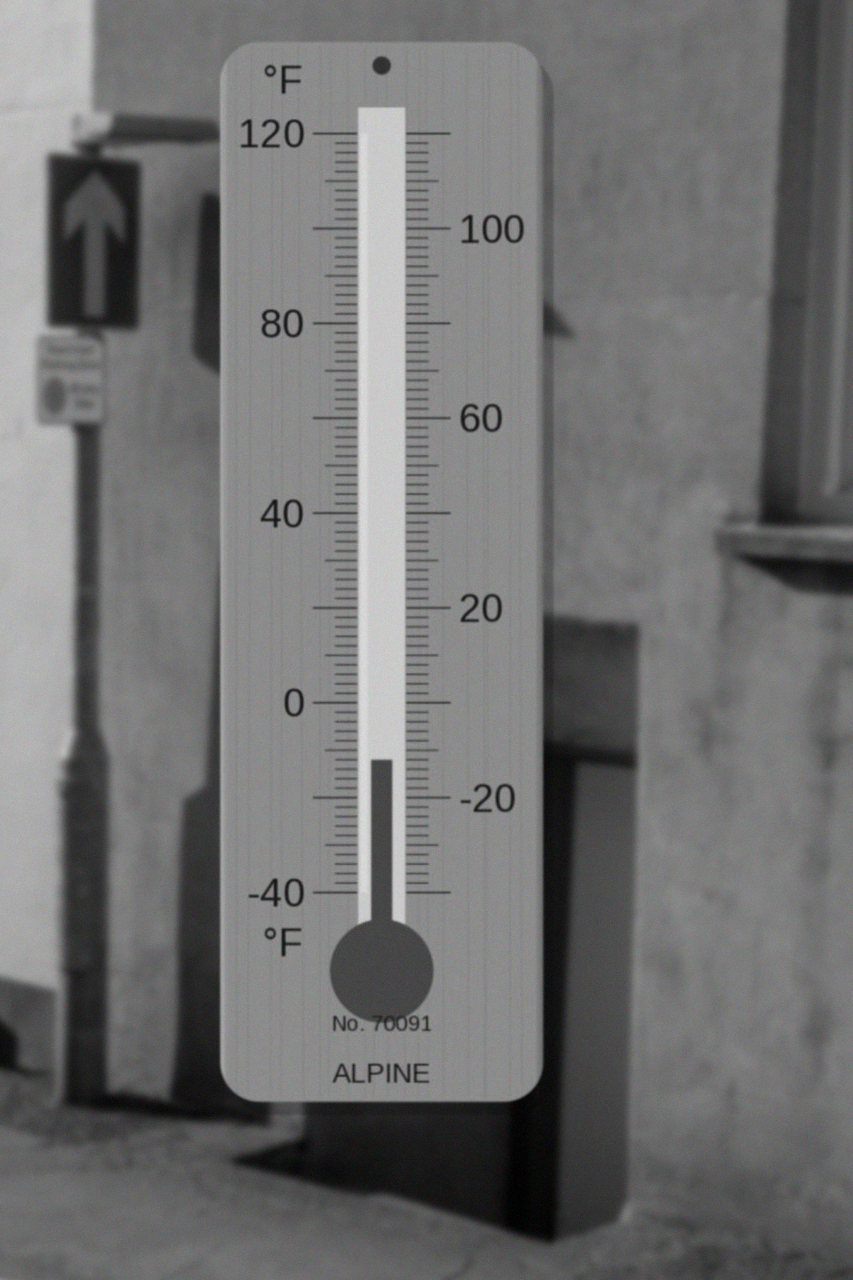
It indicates **-12** °F
